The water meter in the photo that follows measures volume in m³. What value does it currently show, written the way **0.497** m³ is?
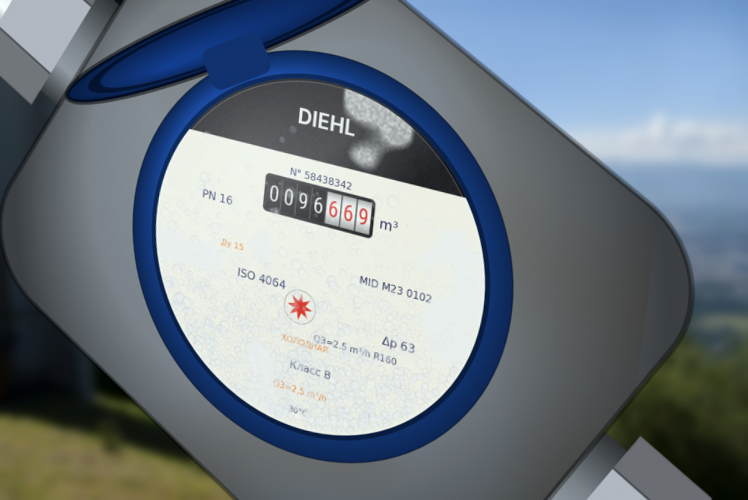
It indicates **96.669** m³
